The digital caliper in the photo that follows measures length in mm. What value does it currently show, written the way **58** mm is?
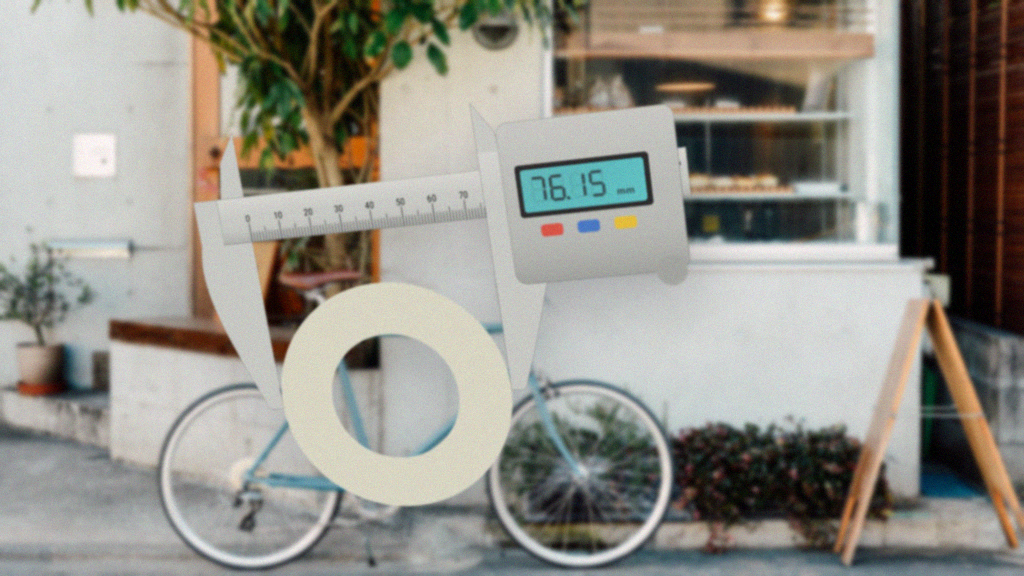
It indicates **76.15** mm
